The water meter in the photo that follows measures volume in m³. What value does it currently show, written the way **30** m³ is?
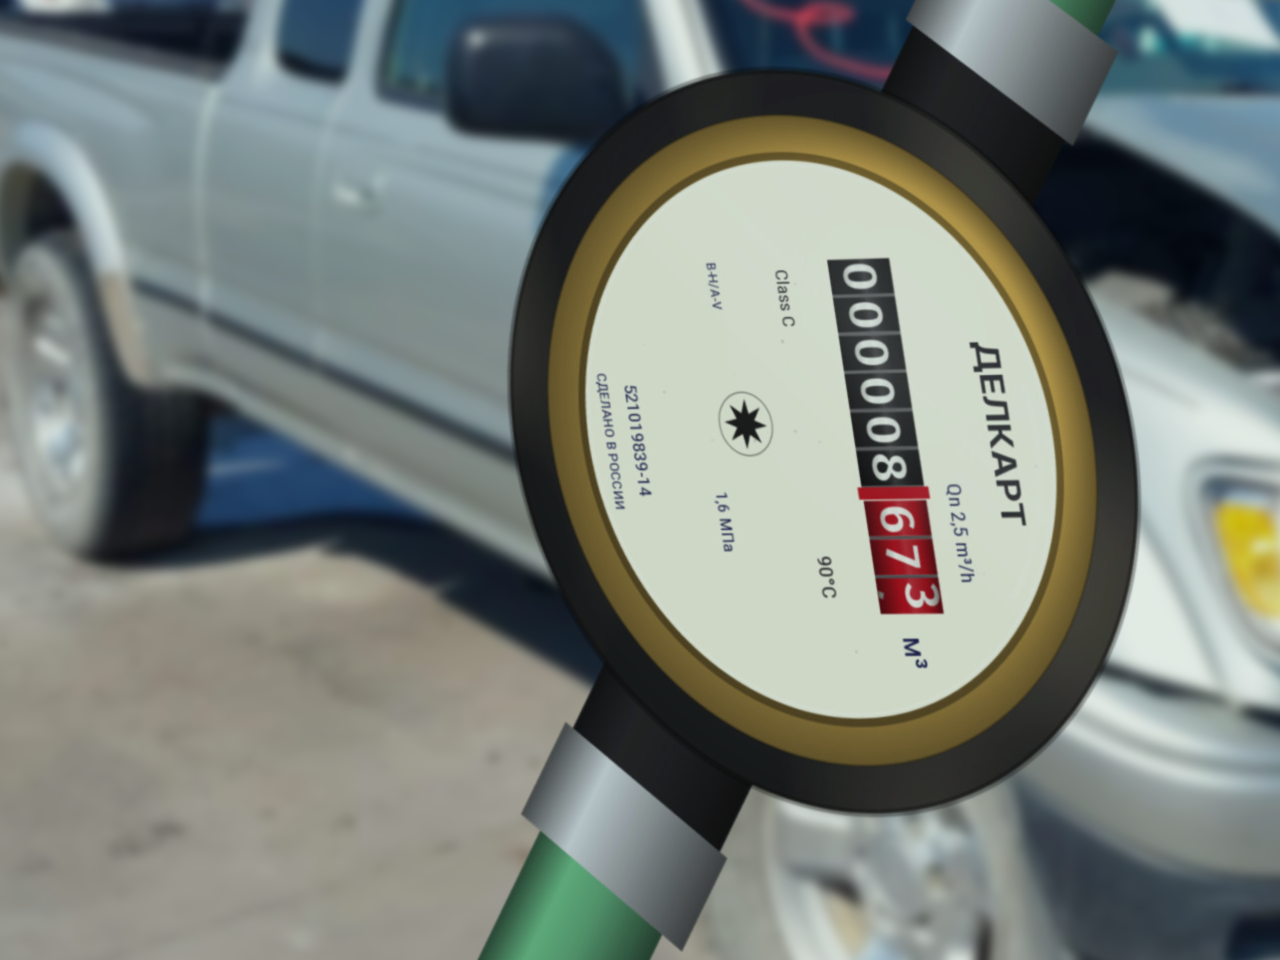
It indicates **8.673** m³
